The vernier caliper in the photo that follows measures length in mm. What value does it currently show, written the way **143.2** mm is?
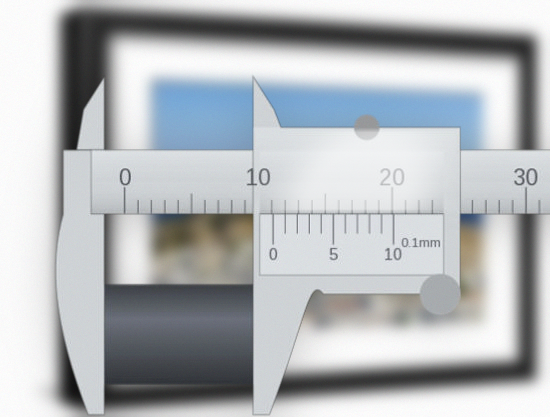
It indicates **11.1** mm
